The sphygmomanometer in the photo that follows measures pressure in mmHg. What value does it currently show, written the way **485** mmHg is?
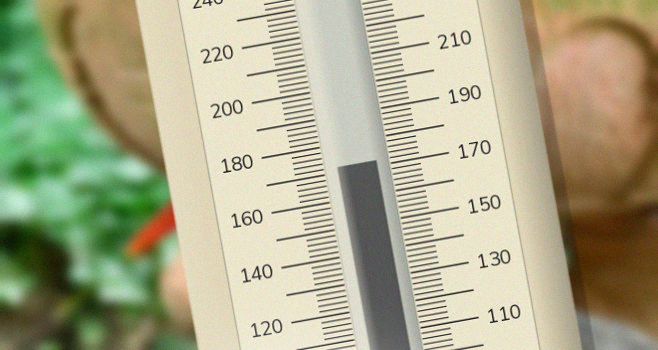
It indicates **172** mmHg
